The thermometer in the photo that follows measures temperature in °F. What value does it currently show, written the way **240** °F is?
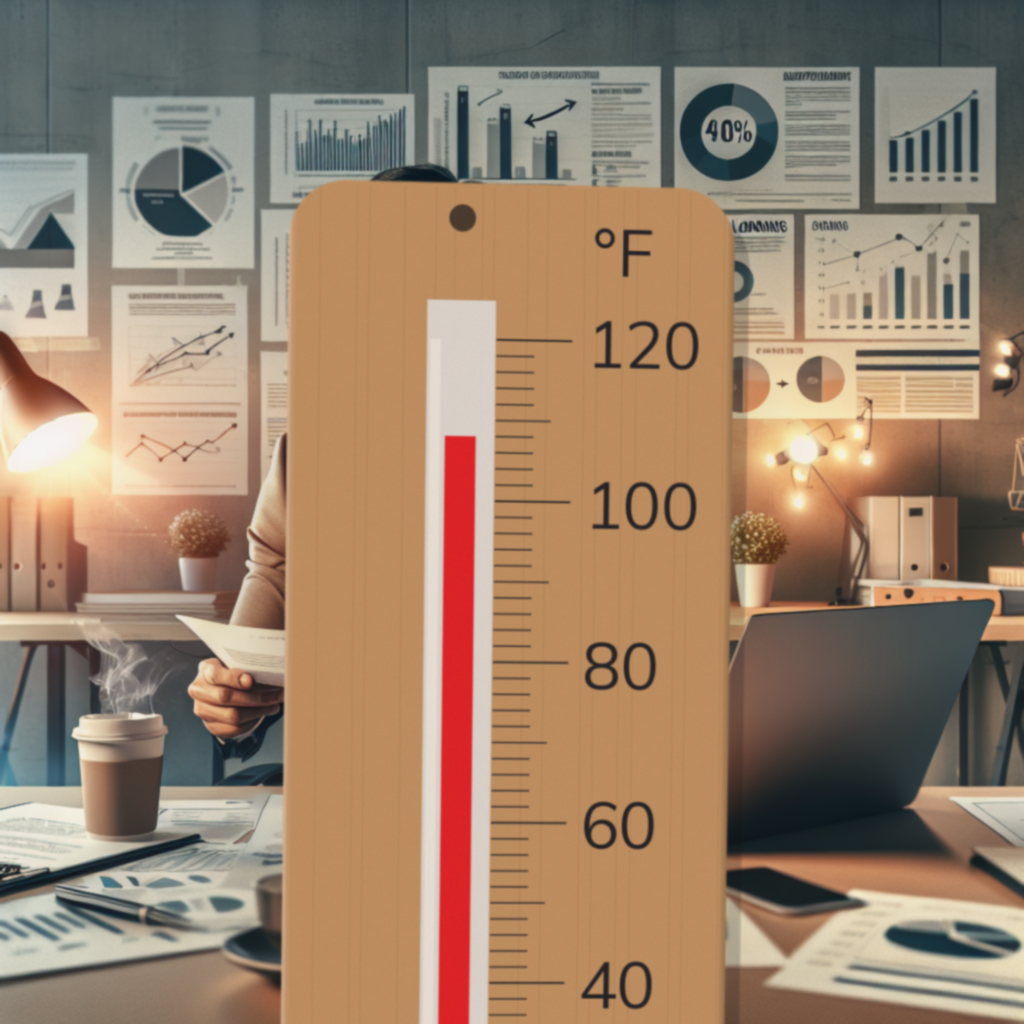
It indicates **108** °F
